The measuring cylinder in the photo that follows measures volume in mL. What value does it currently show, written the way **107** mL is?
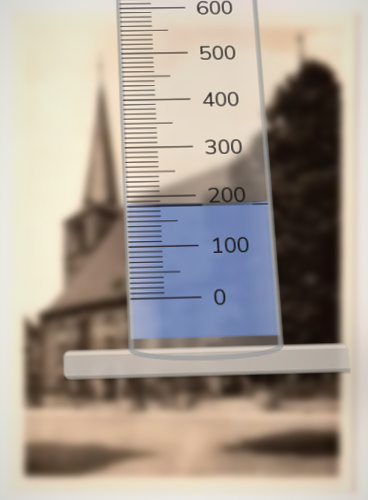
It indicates **180** mL
